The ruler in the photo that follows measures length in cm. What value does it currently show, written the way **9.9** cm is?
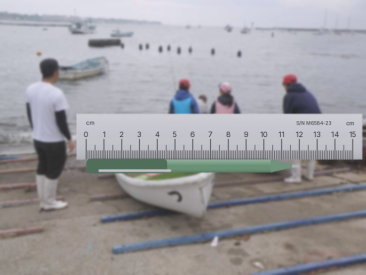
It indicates **12** cm
